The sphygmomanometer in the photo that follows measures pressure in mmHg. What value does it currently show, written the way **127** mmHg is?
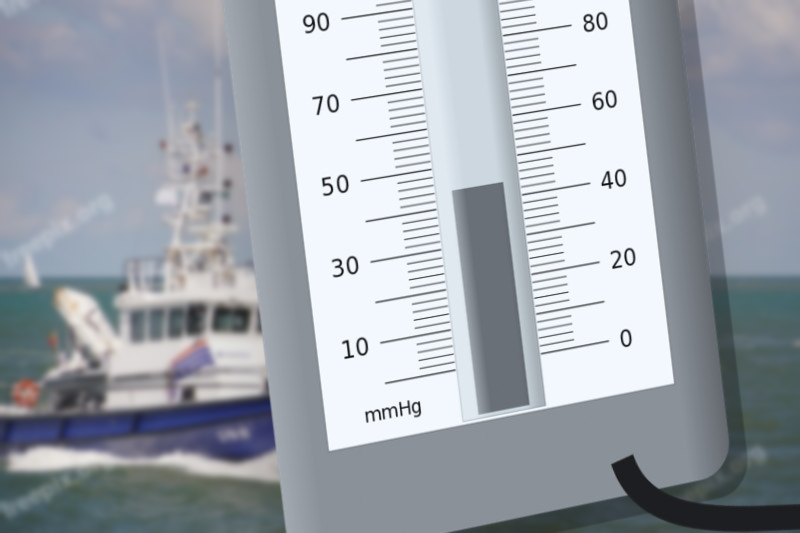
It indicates **44** mmHg
